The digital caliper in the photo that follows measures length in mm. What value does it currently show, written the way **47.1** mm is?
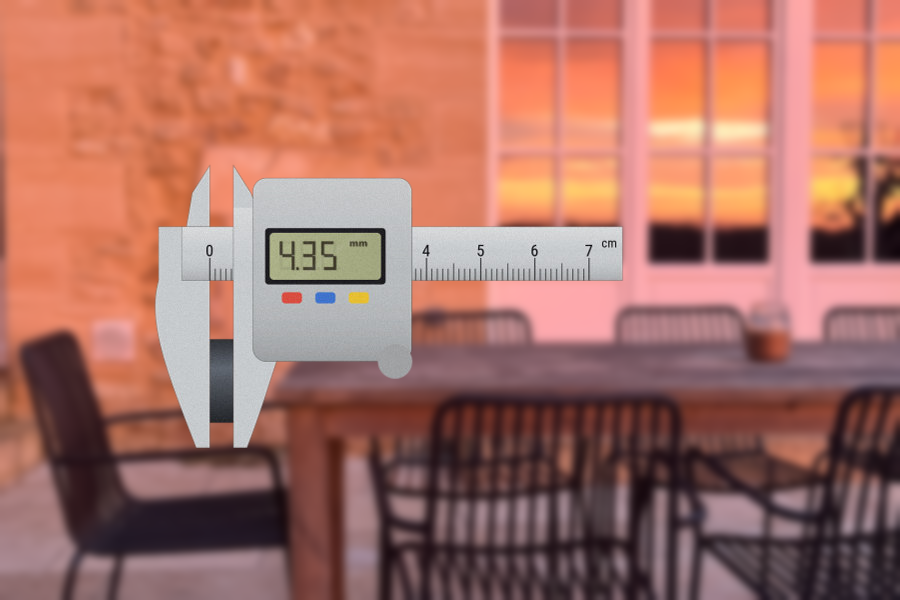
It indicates **4.35** mm
